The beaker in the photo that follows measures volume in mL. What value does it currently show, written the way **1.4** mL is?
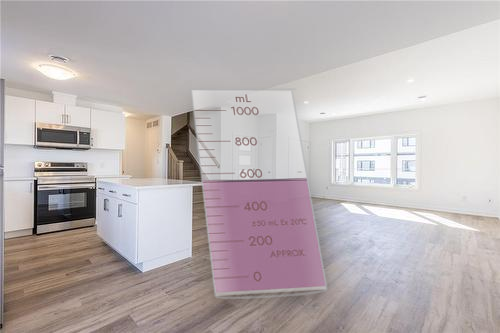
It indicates **550** mL
